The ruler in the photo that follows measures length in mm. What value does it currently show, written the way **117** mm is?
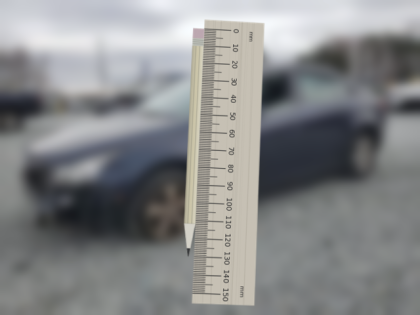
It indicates **130** mm
